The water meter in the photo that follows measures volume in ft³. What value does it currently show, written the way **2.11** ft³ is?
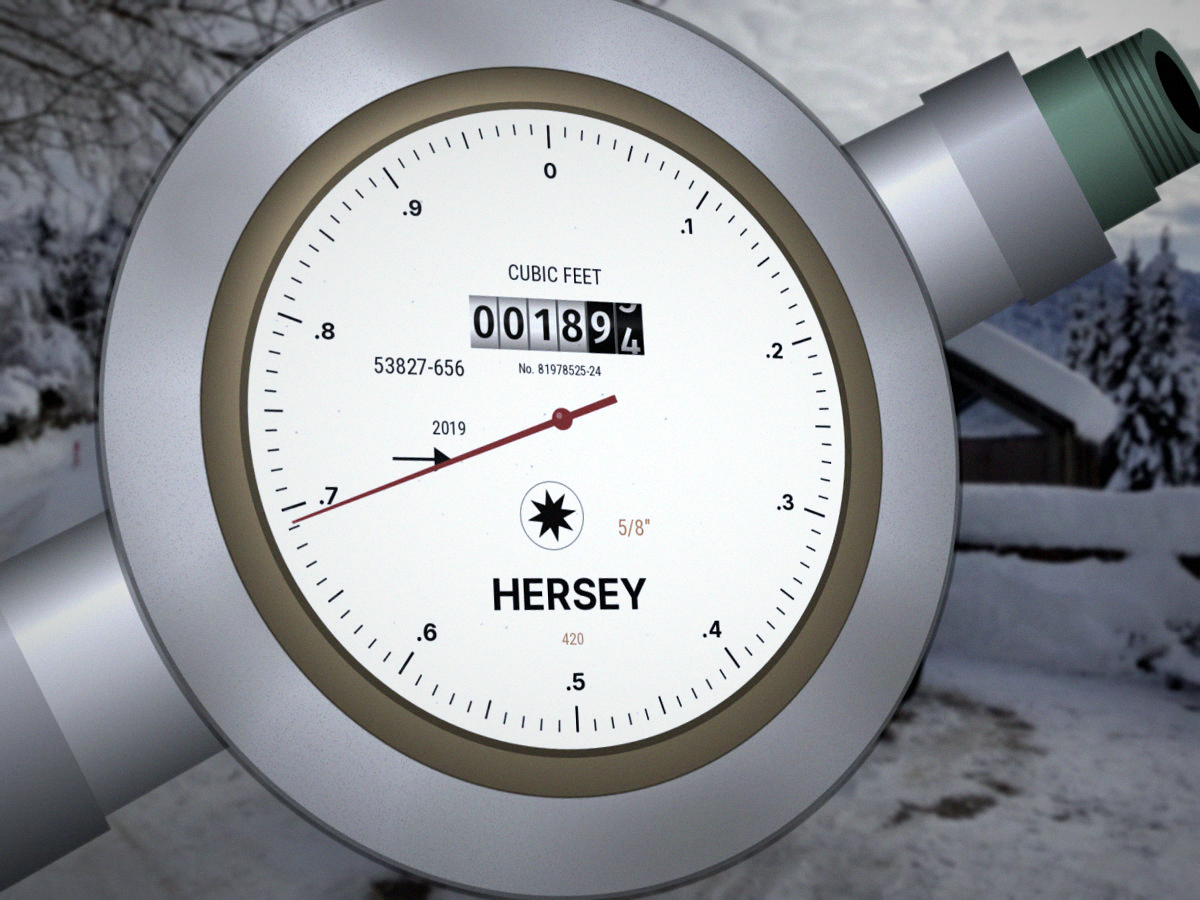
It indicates **1893.69** ft³
